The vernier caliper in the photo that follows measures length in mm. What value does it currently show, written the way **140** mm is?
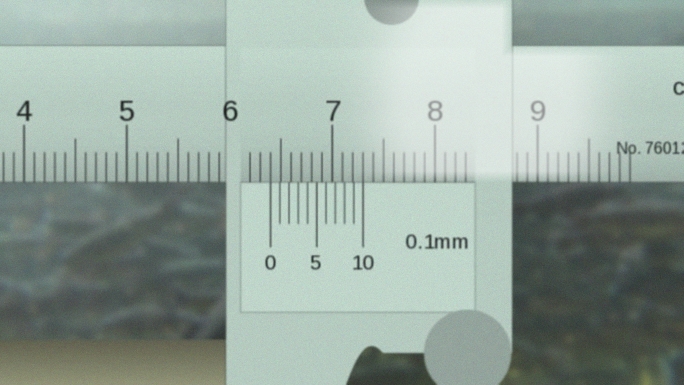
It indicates **64.0** mm
